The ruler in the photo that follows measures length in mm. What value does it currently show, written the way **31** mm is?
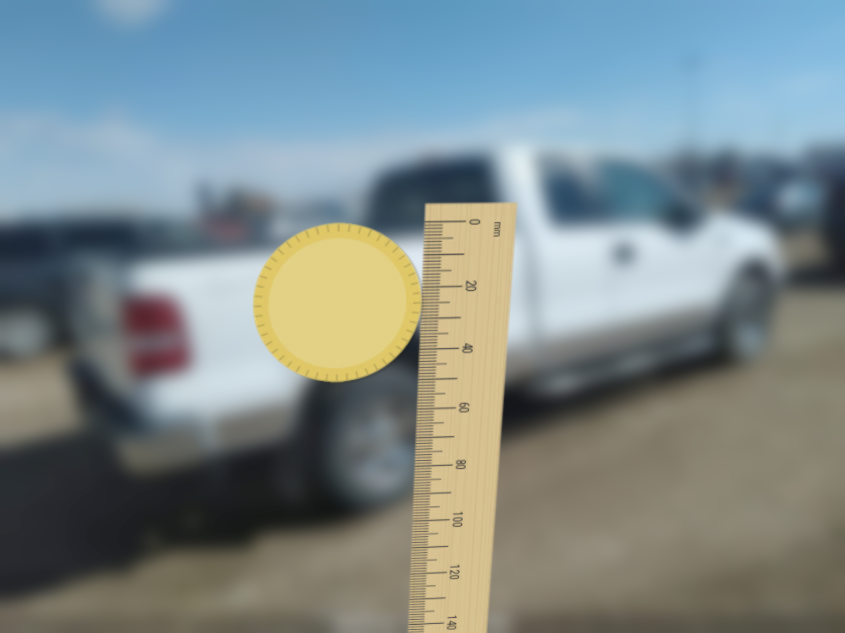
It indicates **50** mm
